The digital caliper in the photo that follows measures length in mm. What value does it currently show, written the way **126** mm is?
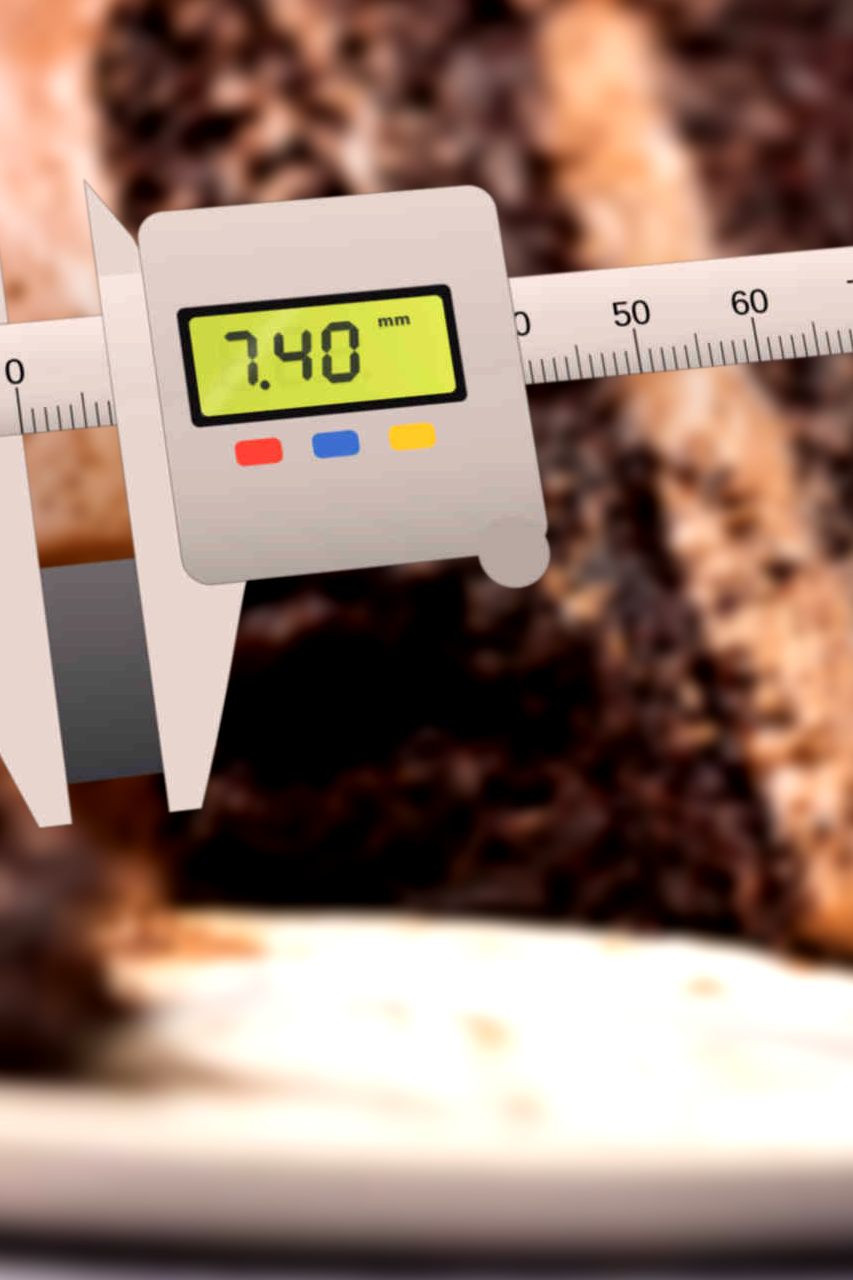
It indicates **7.40** mm
